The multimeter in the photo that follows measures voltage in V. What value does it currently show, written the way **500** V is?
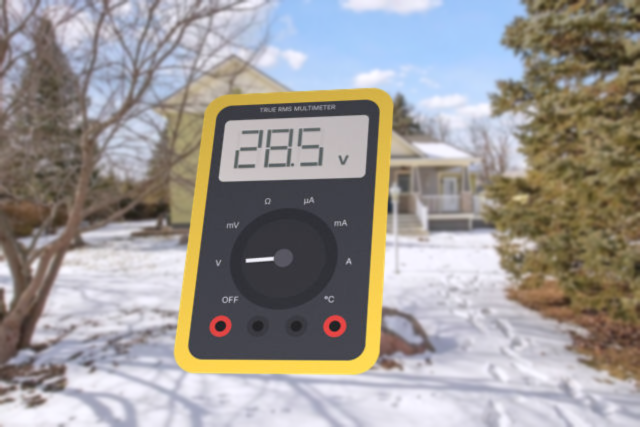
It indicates **28.5** V
